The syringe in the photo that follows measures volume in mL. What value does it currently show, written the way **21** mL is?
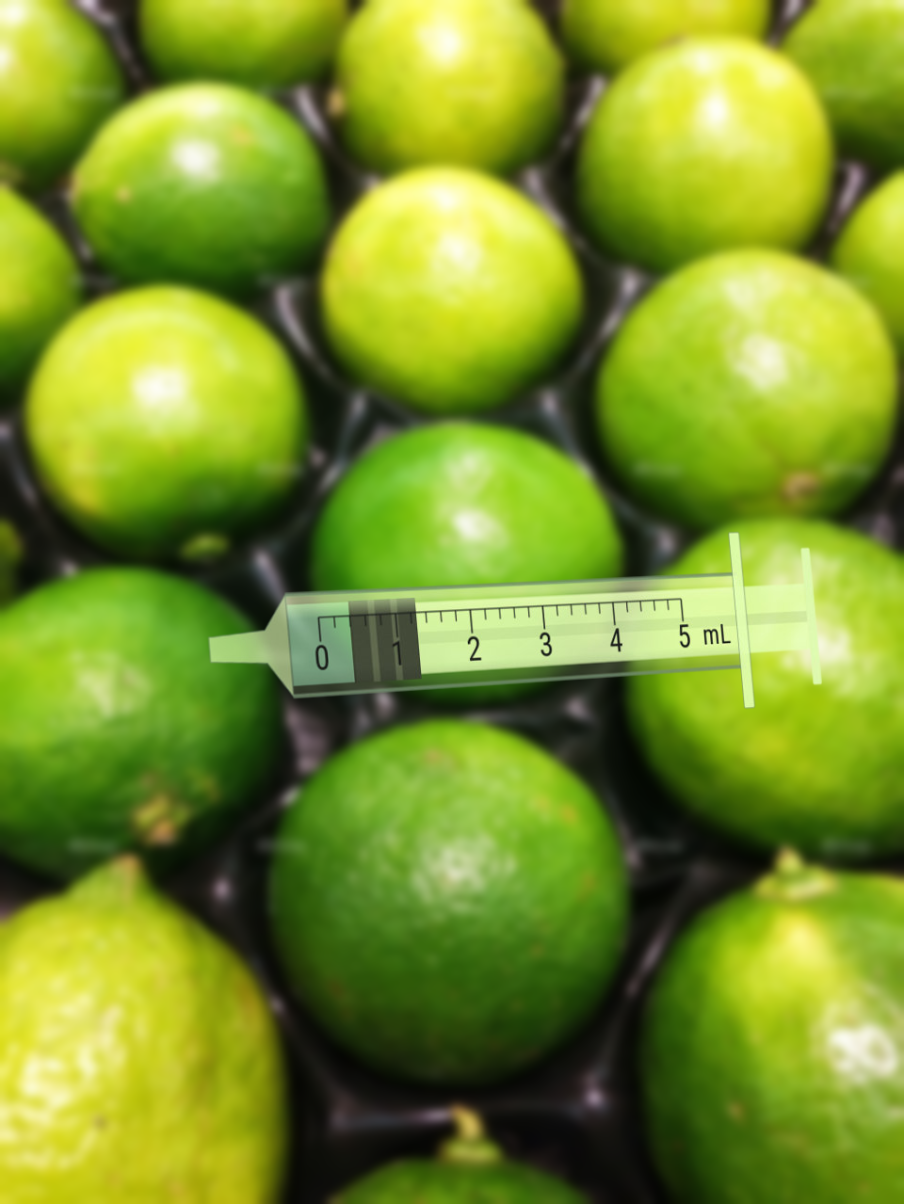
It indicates **0.4** mL
